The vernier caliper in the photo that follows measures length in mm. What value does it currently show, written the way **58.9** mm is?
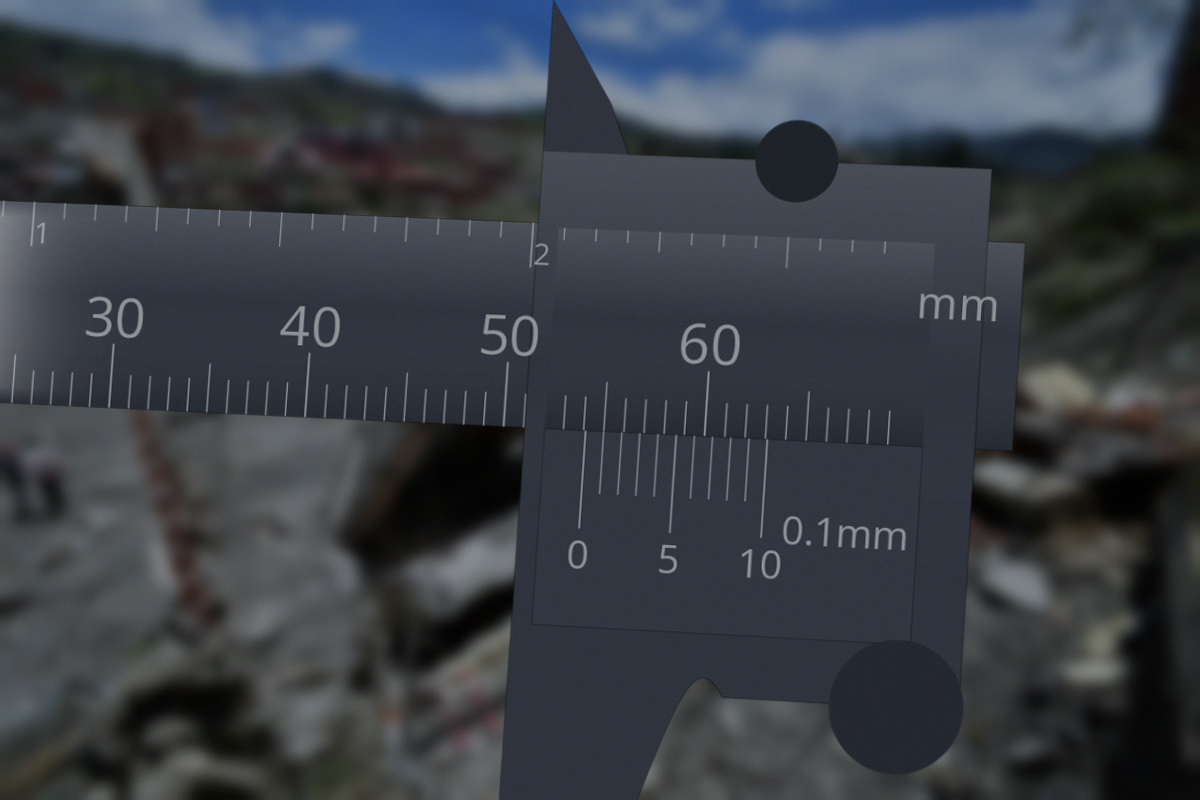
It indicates **54.1** mm
